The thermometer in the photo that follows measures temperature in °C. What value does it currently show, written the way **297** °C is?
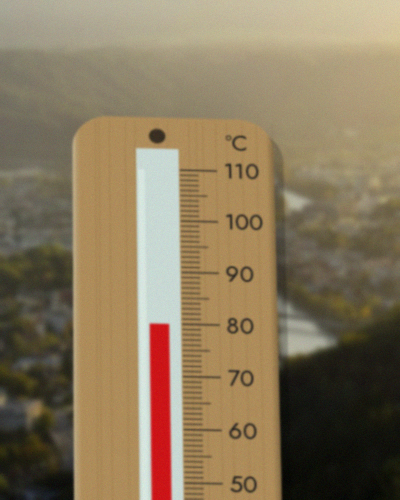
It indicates **80** °C
